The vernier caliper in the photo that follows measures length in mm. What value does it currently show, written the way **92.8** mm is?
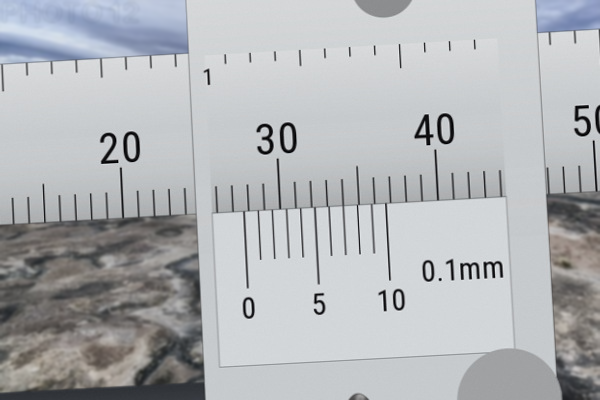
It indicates **27.7** mm
